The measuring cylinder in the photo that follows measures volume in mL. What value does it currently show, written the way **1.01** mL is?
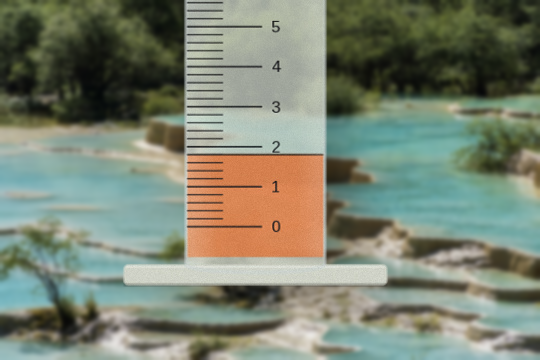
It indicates **1.8** mL
